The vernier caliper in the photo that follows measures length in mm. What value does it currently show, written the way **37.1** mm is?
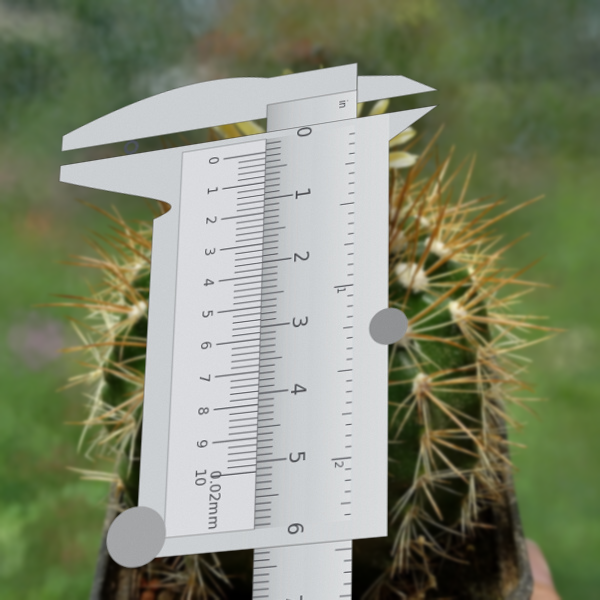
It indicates **2.4** mm
